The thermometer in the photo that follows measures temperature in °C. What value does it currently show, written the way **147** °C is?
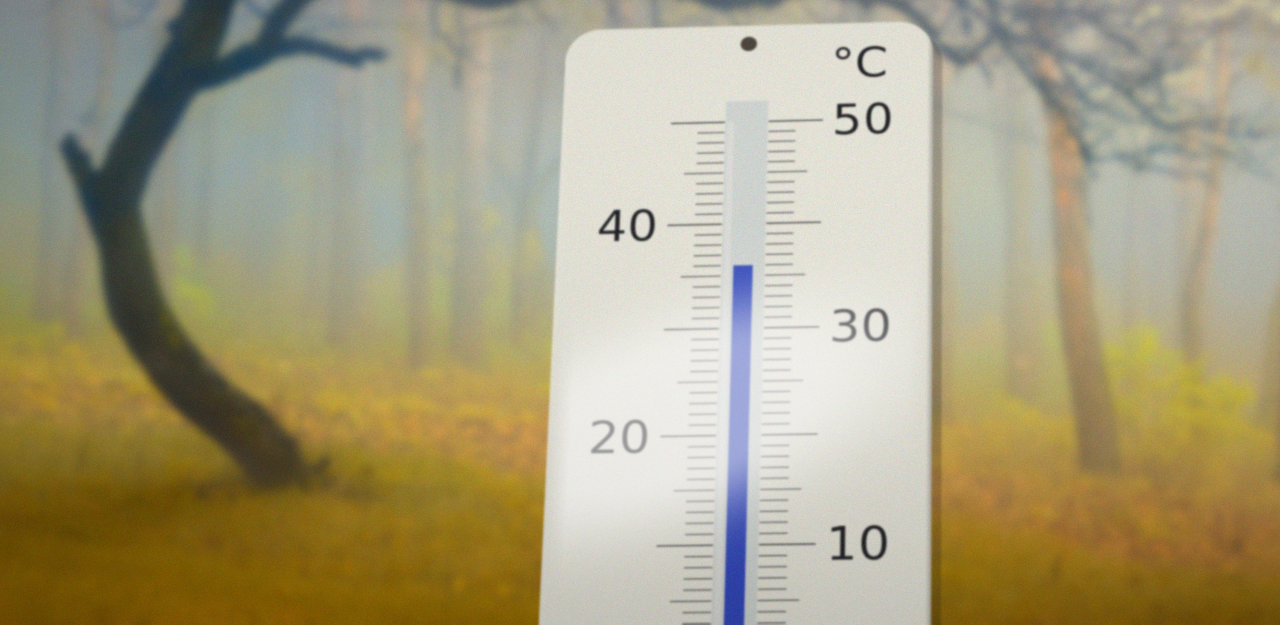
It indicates **36** °C
